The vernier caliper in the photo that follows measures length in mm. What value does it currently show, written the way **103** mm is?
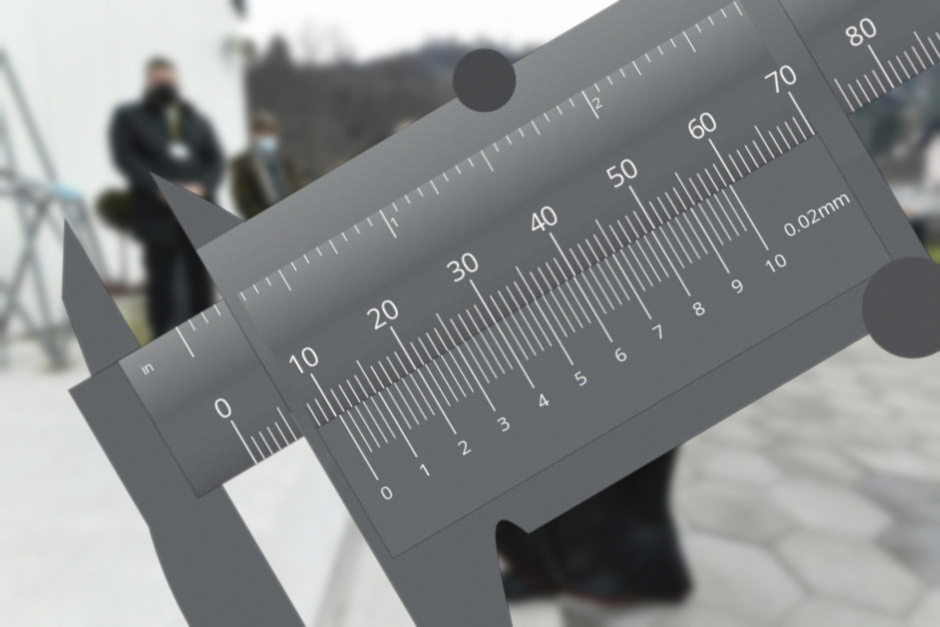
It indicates **10.4** mm
